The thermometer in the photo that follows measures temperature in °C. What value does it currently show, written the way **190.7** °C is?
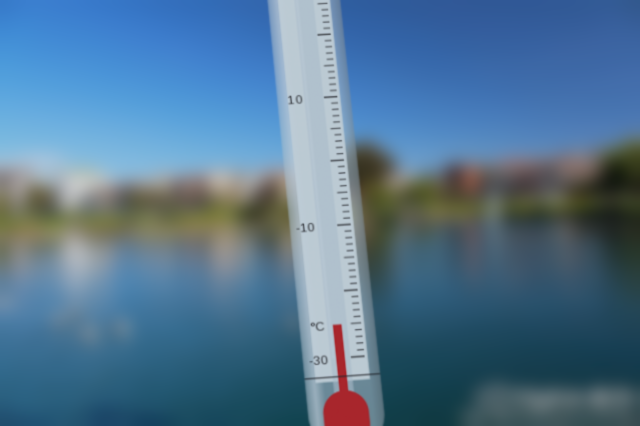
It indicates **-25** °C
